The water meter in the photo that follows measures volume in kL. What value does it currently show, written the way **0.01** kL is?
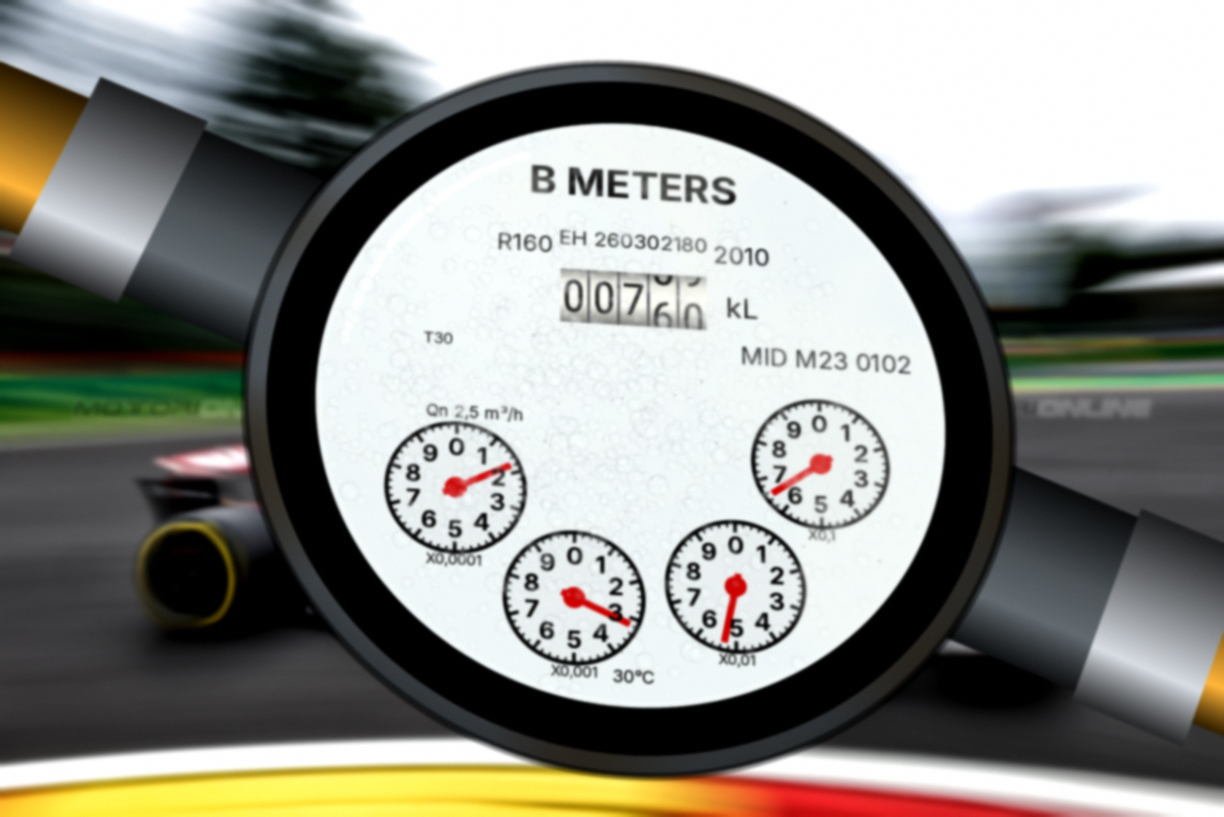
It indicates **759.6531** kL
